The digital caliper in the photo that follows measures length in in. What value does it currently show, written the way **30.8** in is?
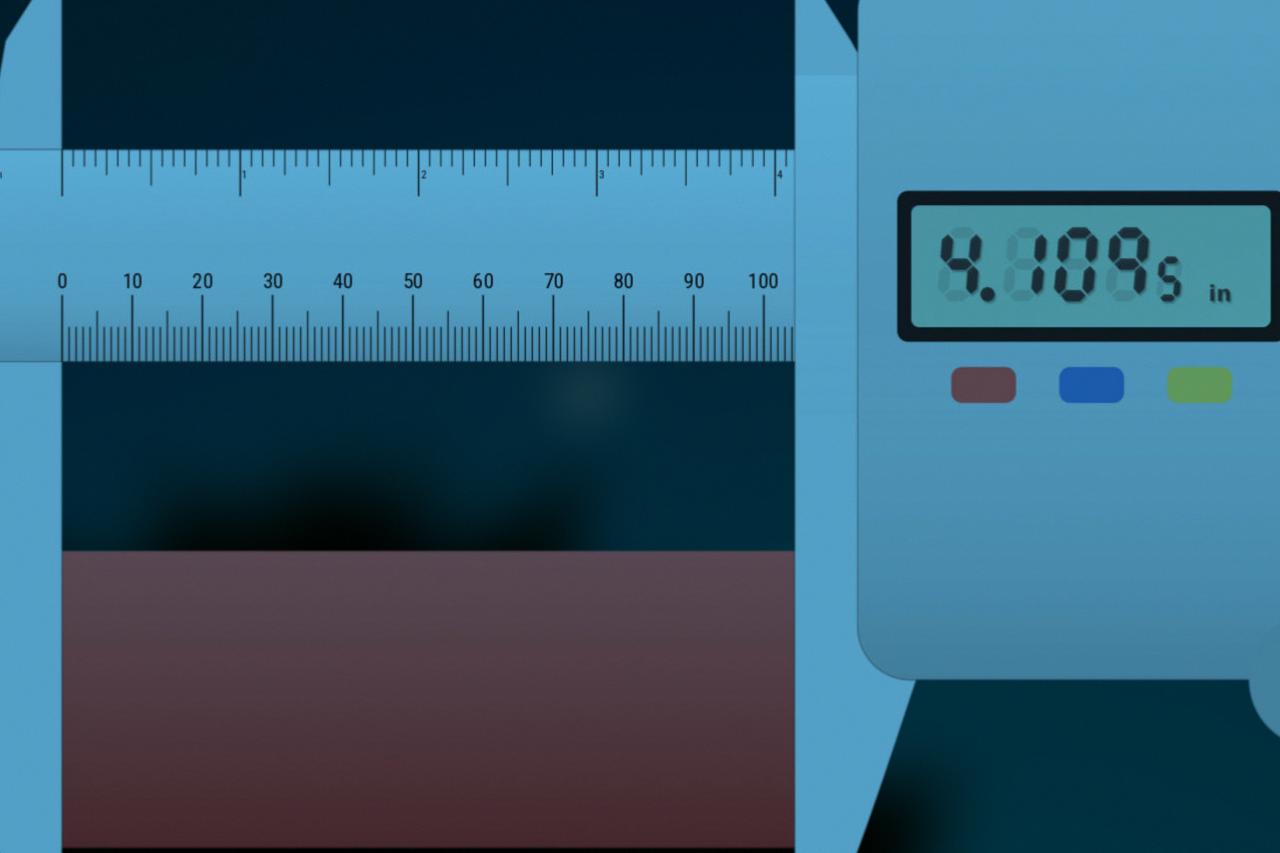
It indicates **4.1095** in
